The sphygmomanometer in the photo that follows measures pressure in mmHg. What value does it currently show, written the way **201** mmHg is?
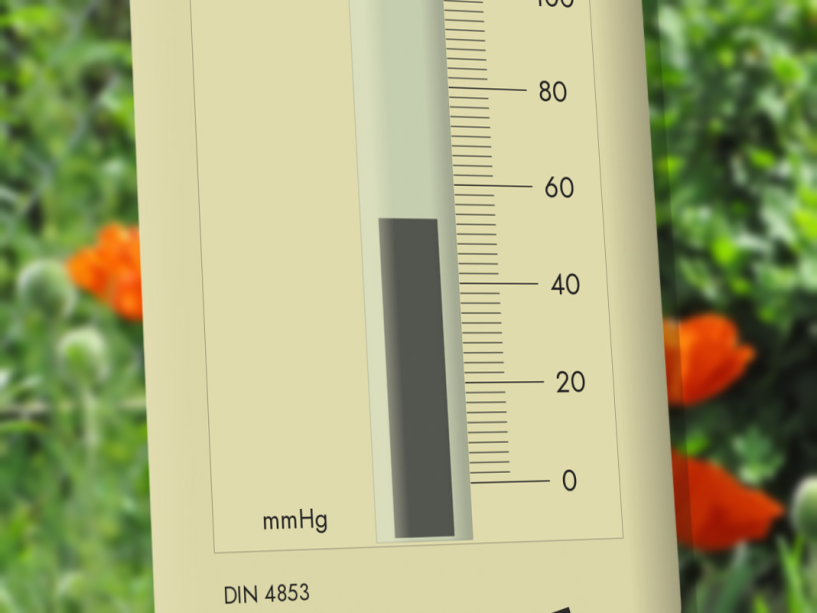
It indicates **53** mmHg
